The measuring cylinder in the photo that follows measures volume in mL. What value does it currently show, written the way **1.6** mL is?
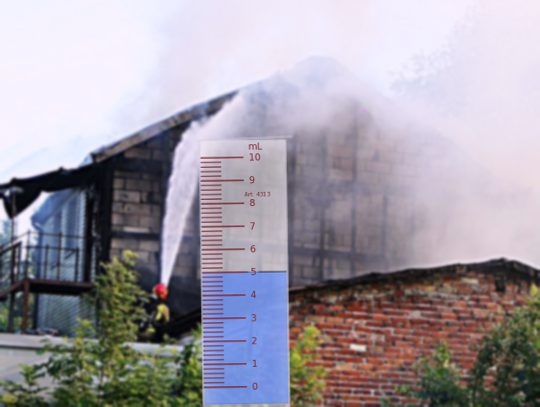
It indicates **5** mL
